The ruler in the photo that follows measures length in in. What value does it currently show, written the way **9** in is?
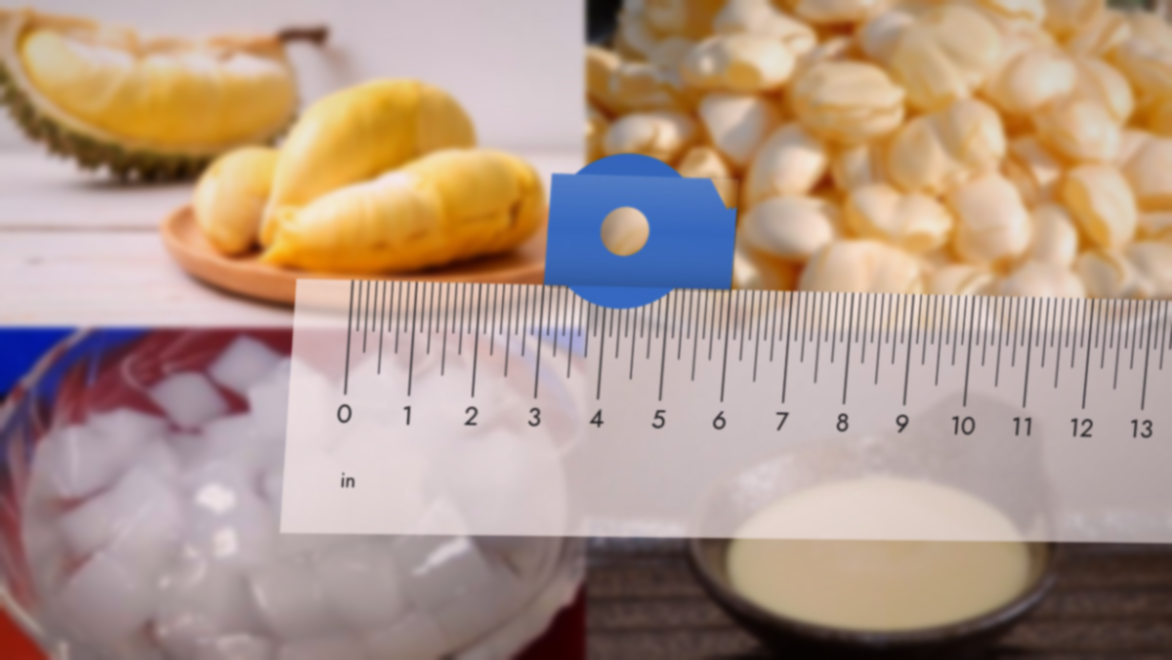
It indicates **3** in
